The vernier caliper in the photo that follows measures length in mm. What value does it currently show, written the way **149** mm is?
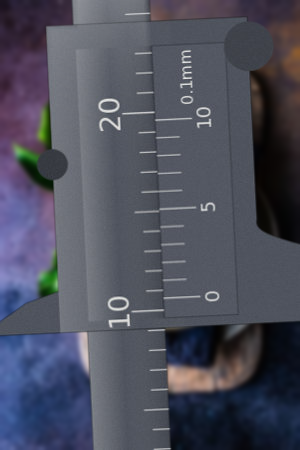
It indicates **10.6** mm
